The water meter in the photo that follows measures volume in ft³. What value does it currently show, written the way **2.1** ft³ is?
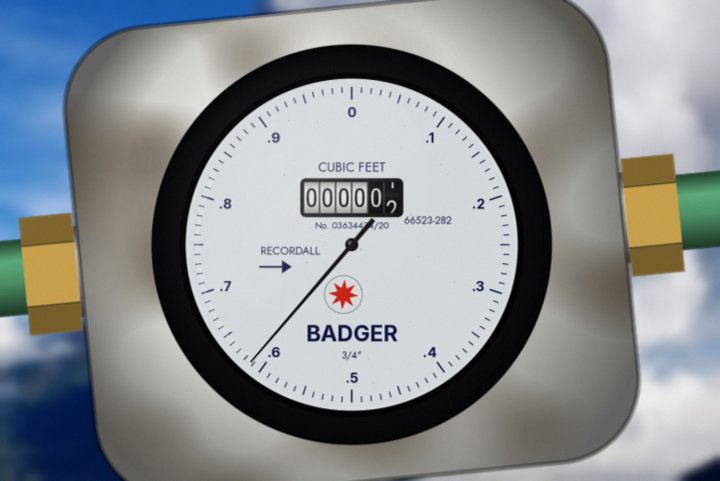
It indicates **1.61** ft³
